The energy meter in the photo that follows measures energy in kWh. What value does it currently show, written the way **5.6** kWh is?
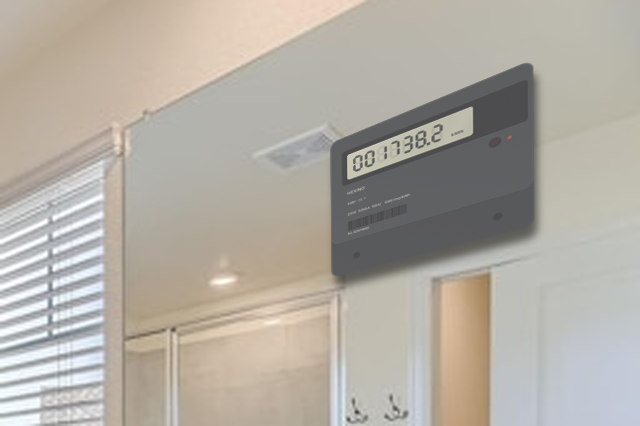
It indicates **1738.2** kWh
